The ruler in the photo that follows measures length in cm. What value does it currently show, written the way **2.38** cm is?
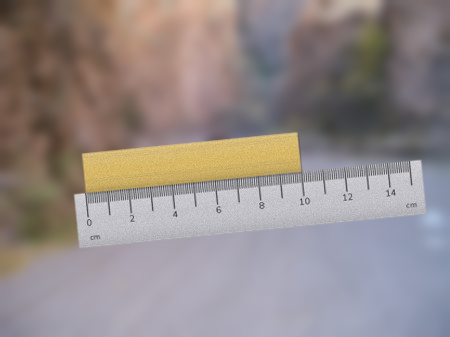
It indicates **10** cm
